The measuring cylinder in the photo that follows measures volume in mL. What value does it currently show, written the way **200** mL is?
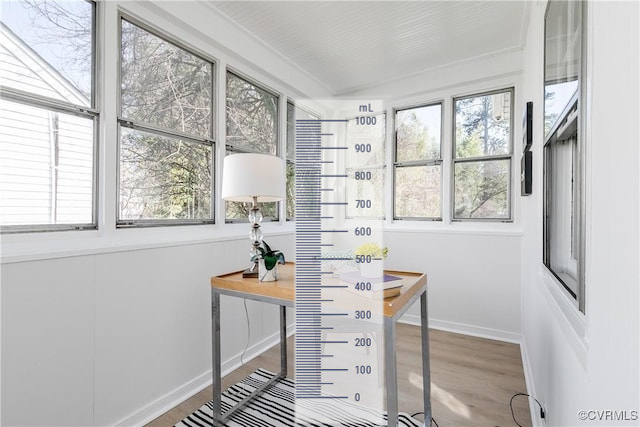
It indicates **500** mL
